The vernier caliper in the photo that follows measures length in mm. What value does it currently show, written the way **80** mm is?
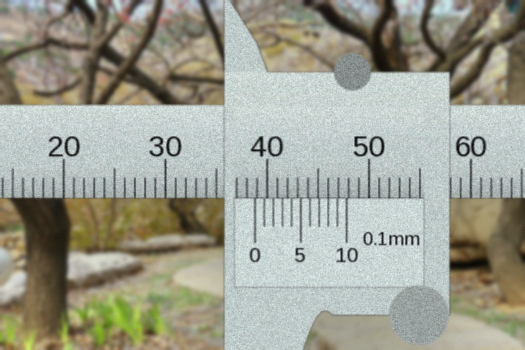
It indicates **38.8** mm
